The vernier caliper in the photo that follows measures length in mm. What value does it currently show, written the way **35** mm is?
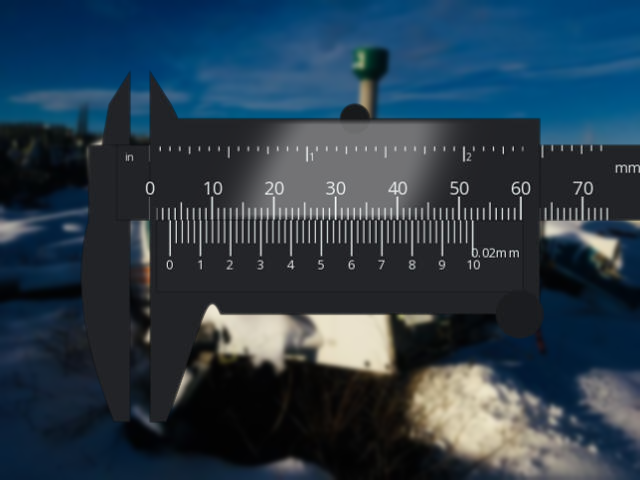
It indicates **3.2** mm
